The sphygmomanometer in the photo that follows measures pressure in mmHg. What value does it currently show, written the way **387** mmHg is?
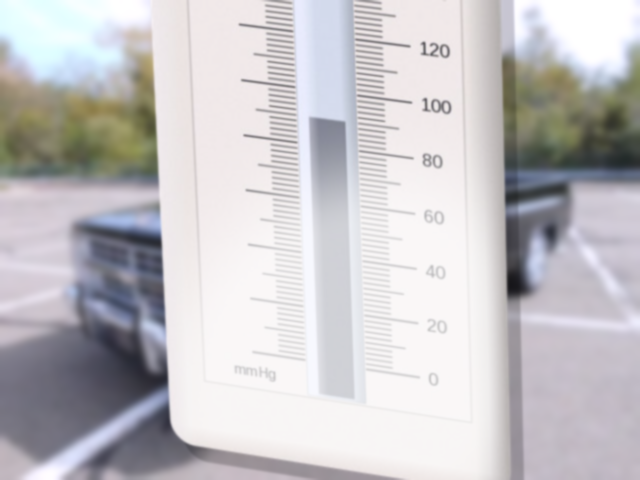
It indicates **90** mmHg
